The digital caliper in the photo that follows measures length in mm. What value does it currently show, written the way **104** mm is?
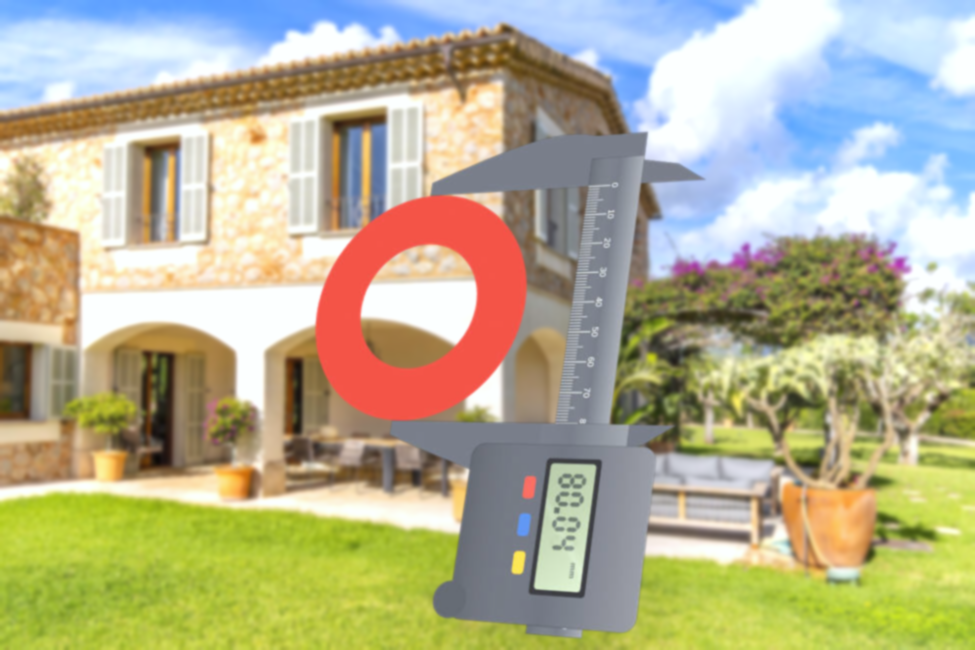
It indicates **80.04** mm
